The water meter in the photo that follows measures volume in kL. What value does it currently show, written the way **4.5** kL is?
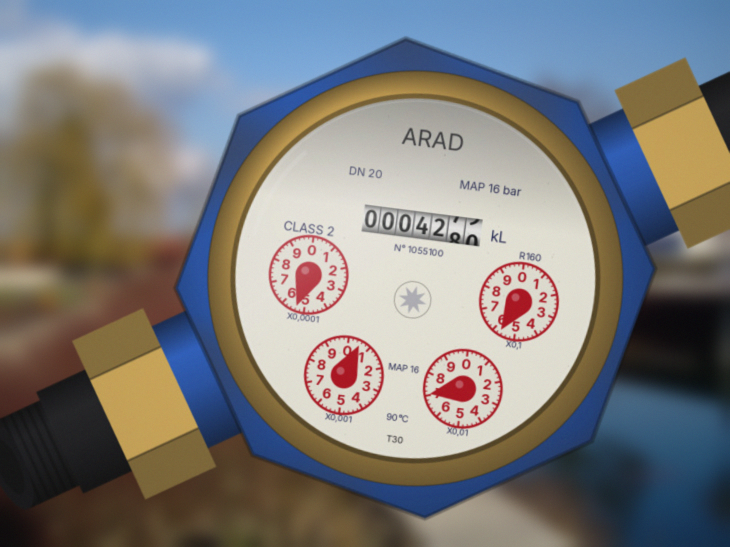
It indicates **4279.5705** kL
